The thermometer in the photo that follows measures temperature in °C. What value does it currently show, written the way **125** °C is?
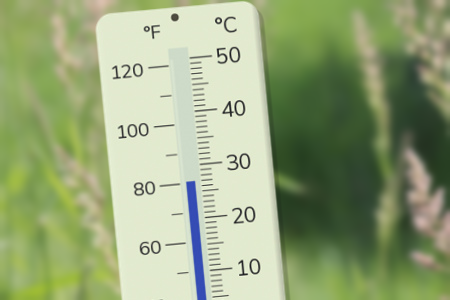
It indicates **27** °C
